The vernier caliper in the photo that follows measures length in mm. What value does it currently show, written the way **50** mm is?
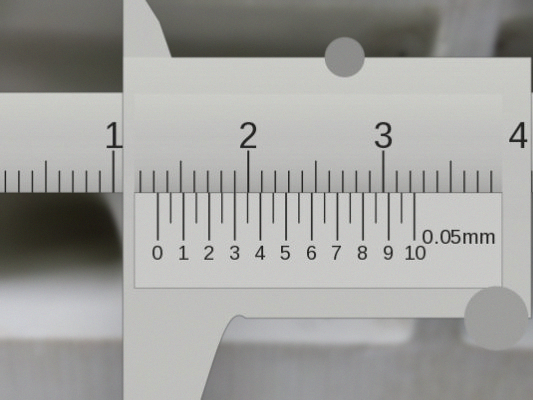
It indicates **13.3** mm
